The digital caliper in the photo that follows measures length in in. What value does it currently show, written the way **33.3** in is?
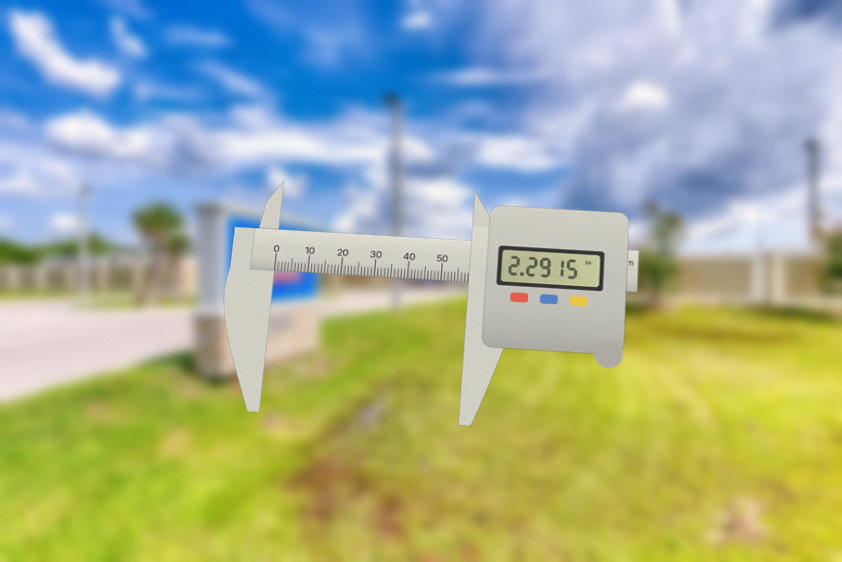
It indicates **2.2915** in
